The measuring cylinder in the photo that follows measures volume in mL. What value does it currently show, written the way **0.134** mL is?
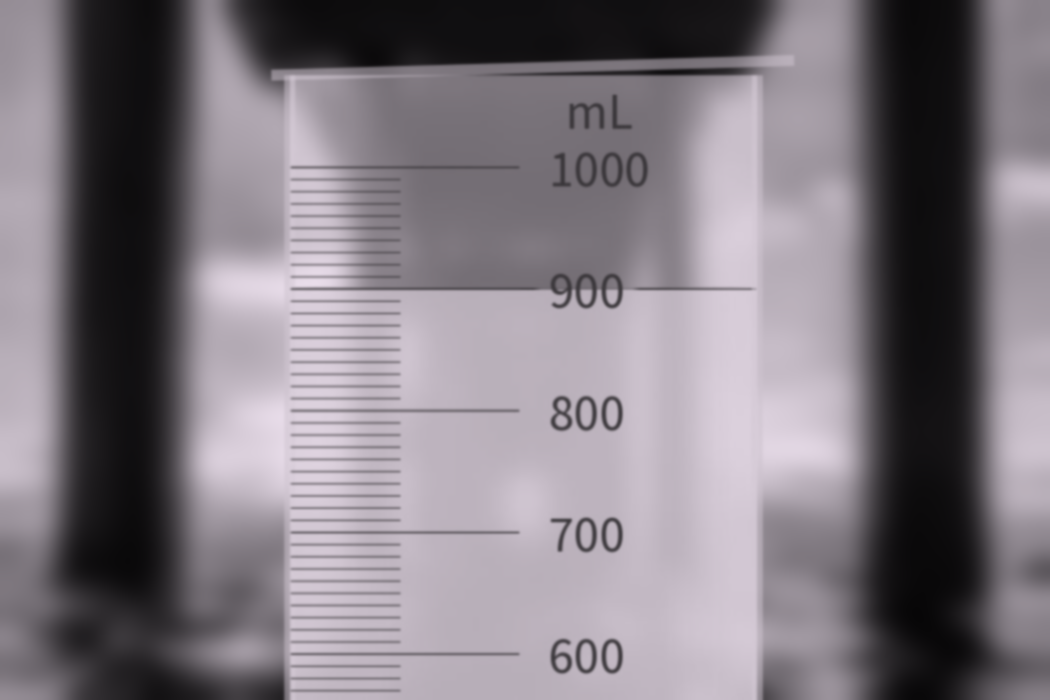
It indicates **900** mL
